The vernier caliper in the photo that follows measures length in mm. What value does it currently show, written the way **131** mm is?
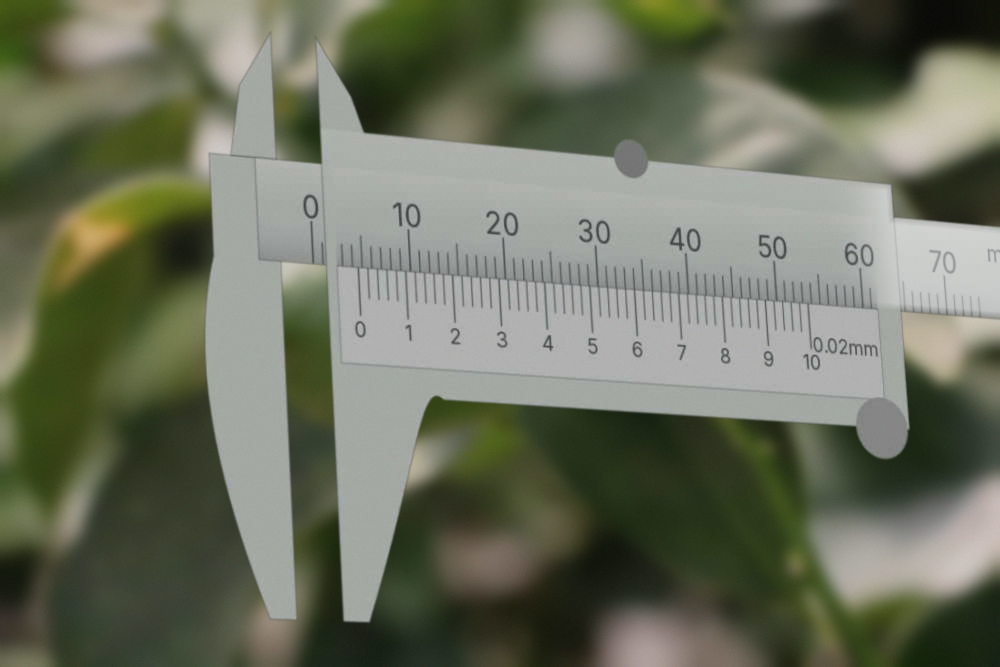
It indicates **4.6** mm
